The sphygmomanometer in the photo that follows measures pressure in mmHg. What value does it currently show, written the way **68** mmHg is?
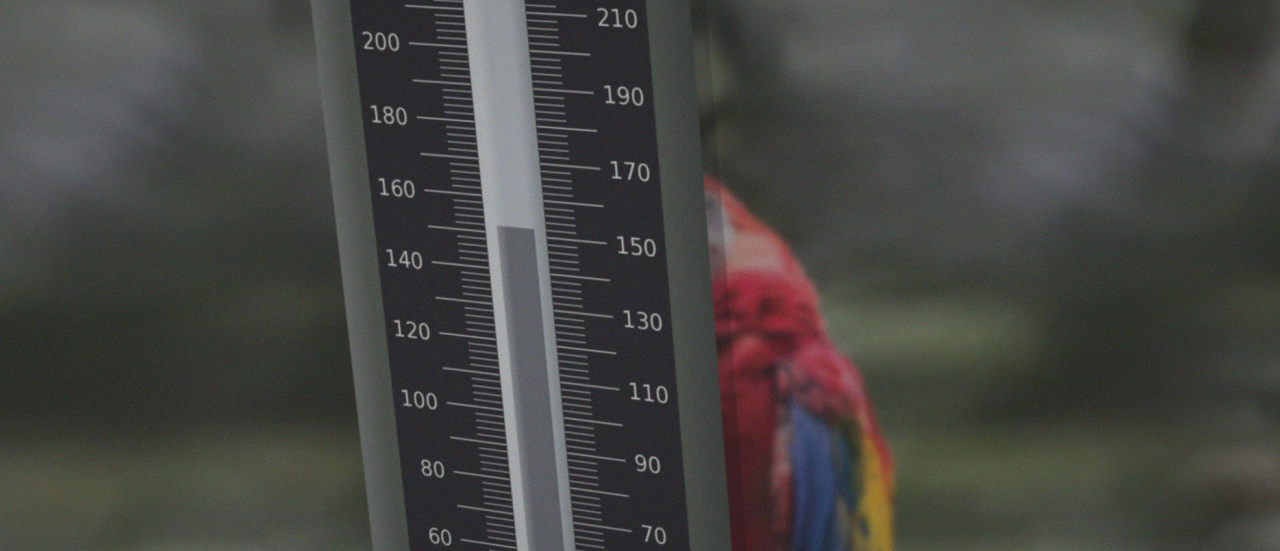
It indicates **152** mmHg
